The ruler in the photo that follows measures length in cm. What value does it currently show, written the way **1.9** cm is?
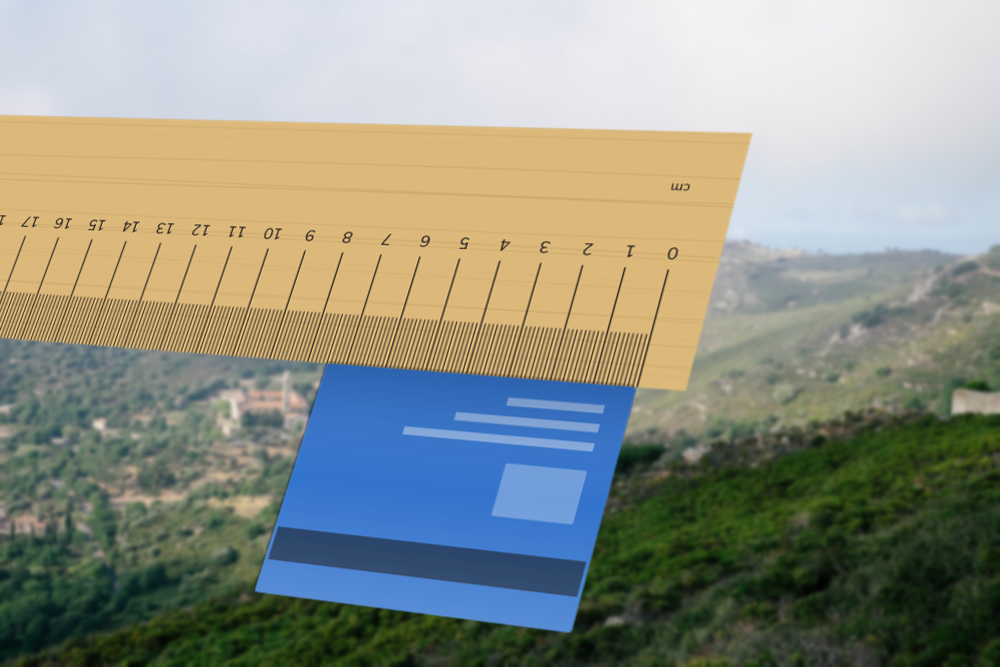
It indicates **7.5** cm
